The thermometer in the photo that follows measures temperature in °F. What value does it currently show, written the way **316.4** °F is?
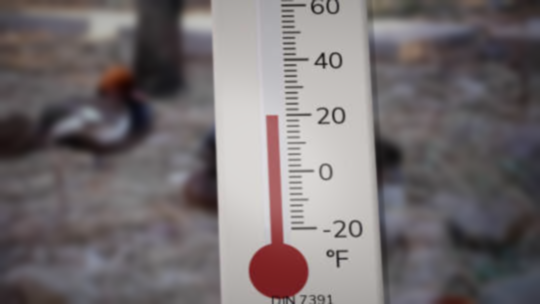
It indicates **20** °F
